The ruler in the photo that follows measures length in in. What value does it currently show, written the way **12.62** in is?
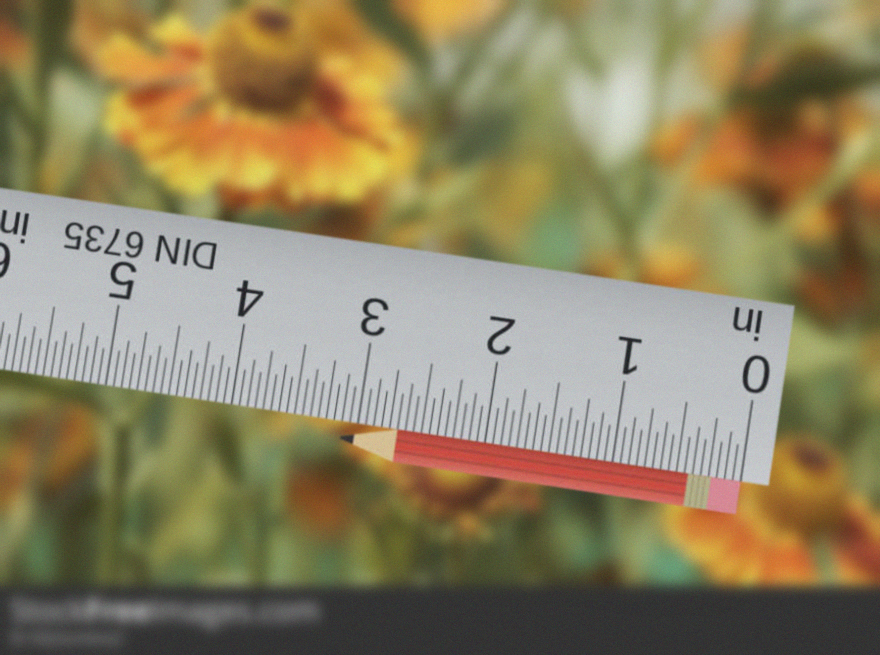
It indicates **3.125** in
